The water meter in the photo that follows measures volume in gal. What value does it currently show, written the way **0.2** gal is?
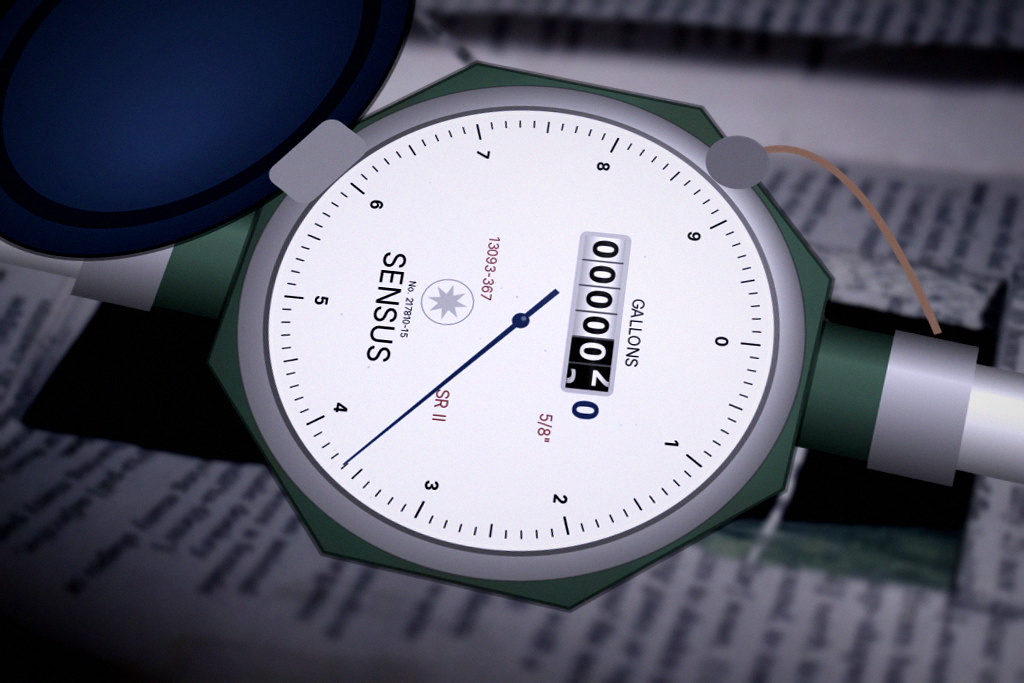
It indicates **23.6** gal
